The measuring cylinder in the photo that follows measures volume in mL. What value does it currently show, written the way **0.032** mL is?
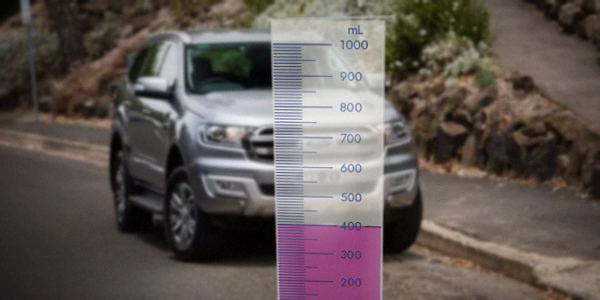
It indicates **400** mL
